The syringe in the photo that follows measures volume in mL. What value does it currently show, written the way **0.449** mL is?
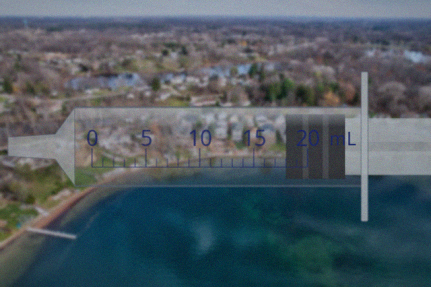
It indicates **18** mL
